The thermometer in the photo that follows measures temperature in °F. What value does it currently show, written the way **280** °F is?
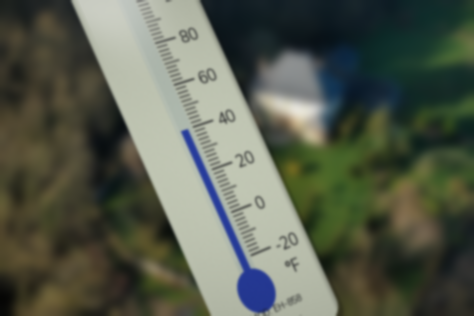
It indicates **40** °F
